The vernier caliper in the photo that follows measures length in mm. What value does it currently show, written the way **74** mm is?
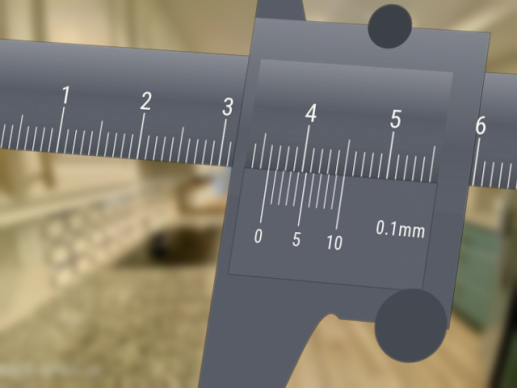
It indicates **36.0** mm
